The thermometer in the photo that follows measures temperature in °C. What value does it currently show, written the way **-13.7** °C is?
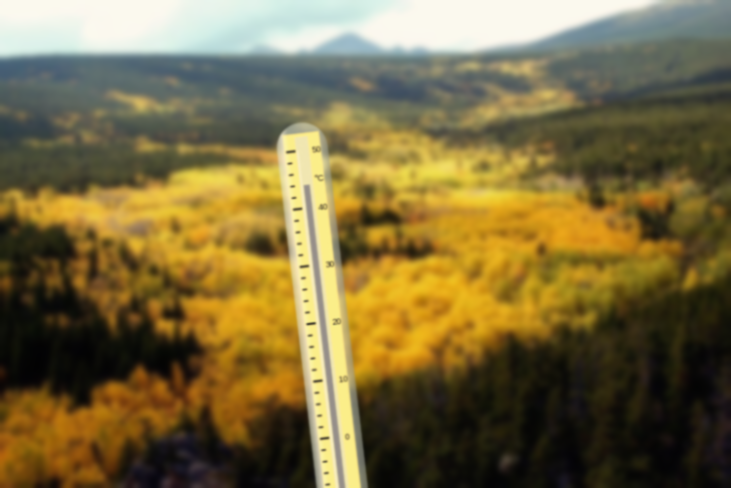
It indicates **44** °C
